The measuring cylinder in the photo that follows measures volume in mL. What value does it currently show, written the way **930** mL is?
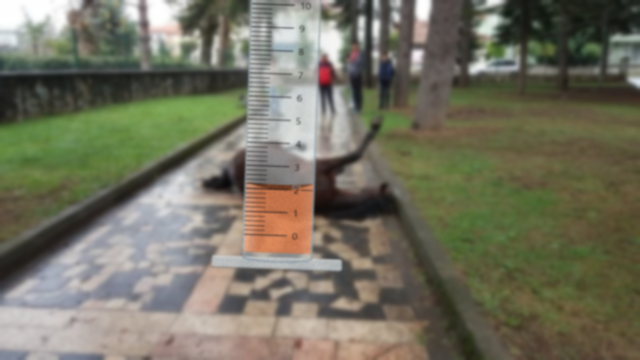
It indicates **2** mL
